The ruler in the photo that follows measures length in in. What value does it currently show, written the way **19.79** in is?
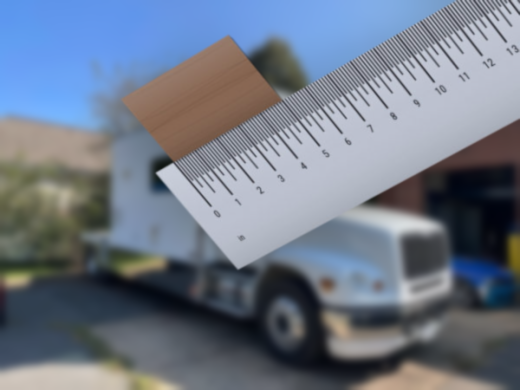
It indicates **5** in
